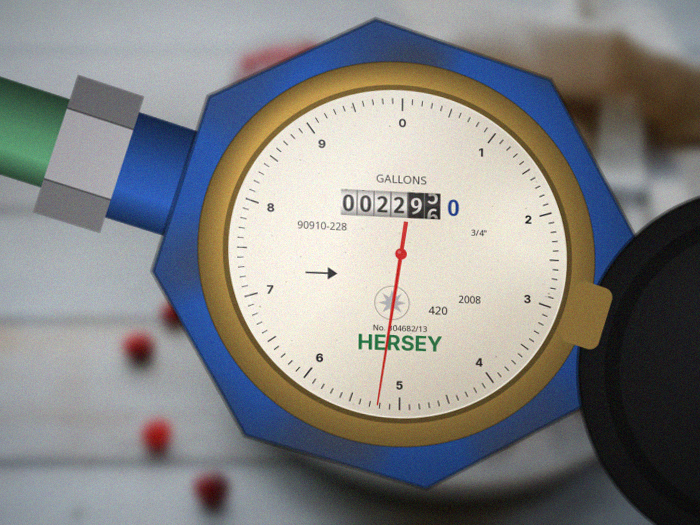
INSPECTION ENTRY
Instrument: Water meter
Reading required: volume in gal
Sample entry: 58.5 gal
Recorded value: 22955.2 gal
